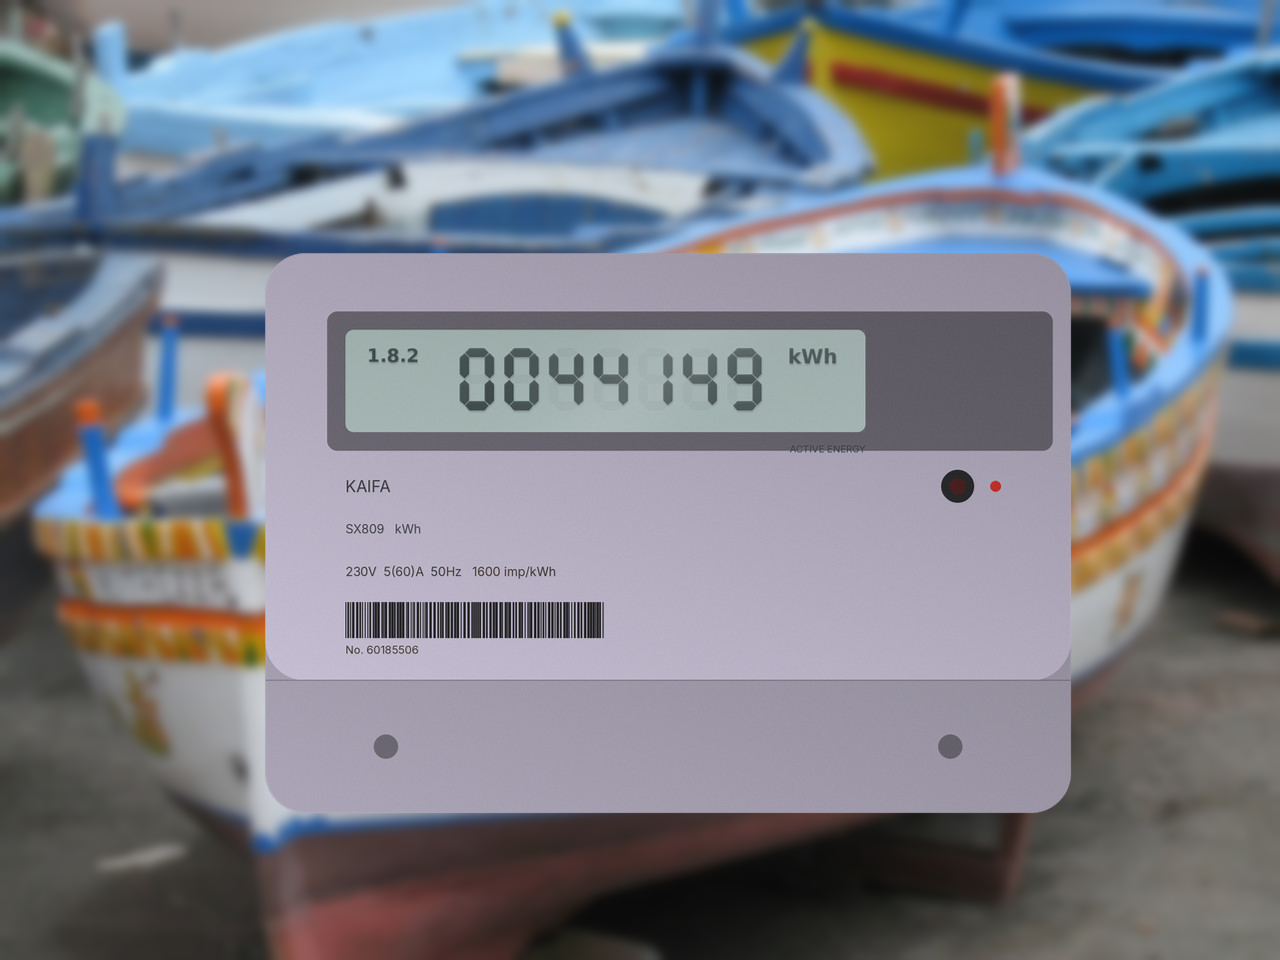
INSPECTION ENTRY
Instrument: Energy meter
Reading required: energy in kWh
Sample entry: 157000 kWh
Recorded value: 44149 kWh
